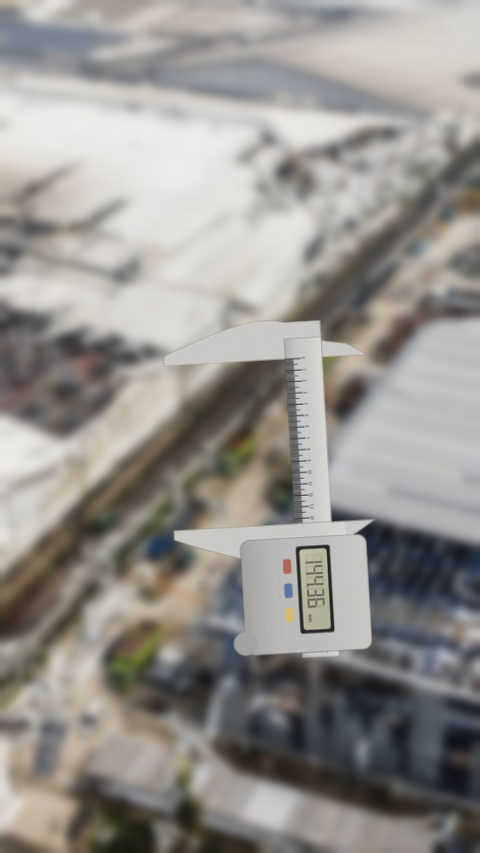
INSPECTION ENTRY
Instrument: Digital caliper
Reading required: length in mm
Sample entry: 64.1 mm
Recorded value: 144.36 mm
